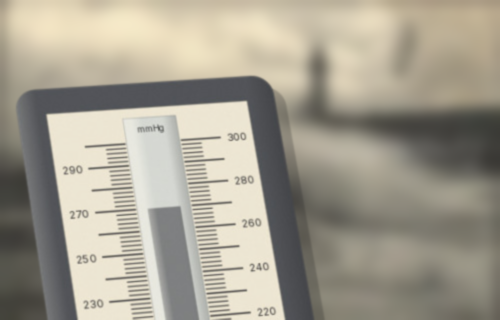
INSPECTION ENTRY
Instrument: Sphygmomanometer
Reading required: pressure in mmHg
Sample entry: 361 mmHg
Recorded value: 270 mmHg
